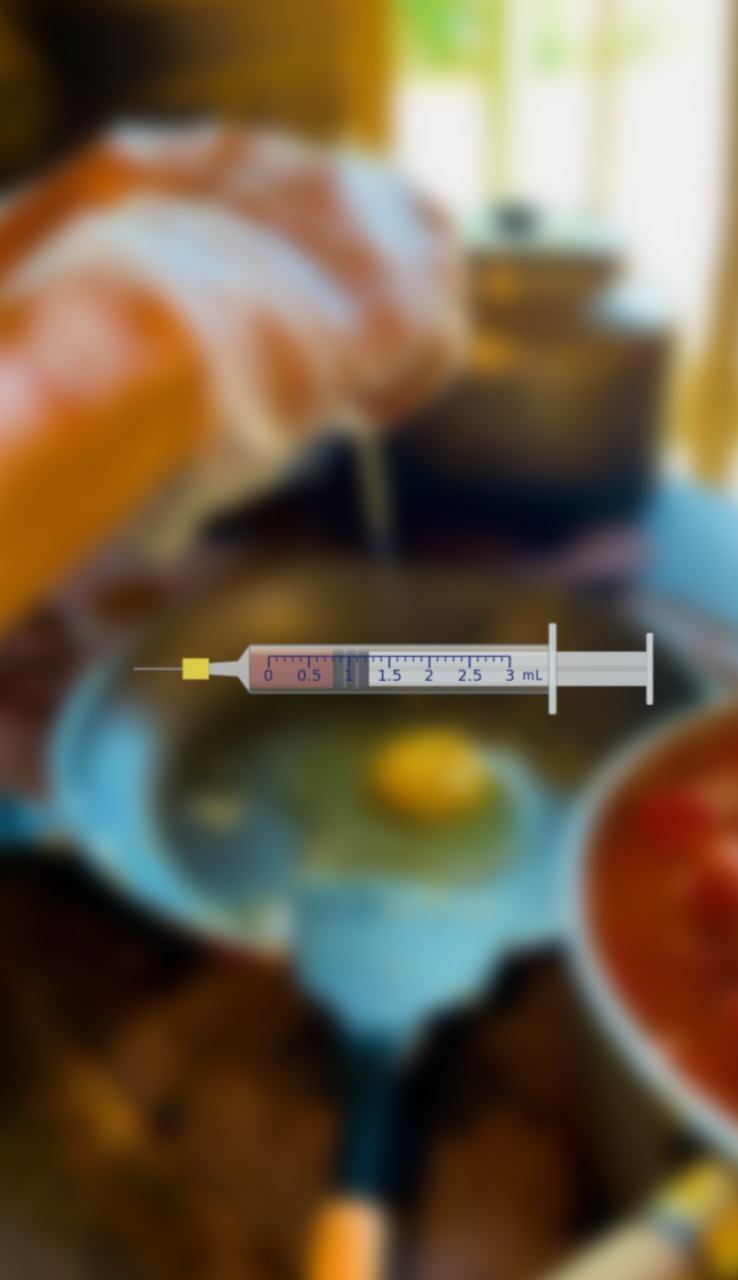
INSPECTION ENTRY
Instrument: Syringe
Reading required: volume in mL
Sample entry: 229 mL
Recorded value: 0.8 mL
